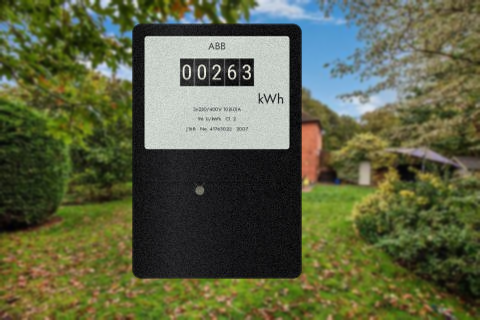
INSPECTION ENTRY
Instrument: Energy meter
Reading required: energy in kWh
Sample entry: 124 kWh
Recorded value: 263 kWh
